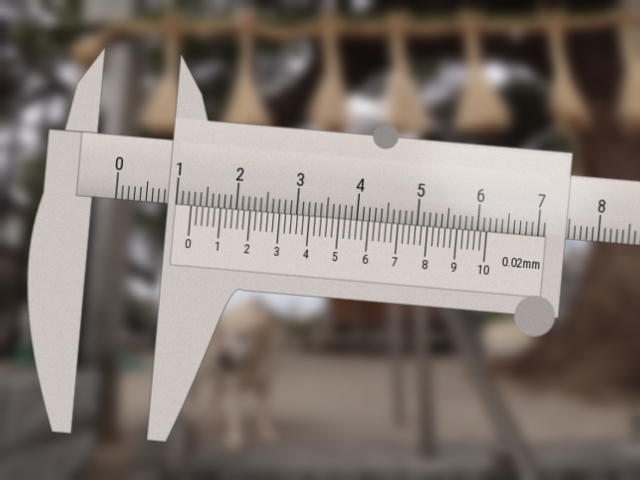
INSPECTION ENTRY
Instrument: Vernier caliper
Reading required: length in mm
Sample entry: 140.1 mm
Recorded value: 12.5 mm
